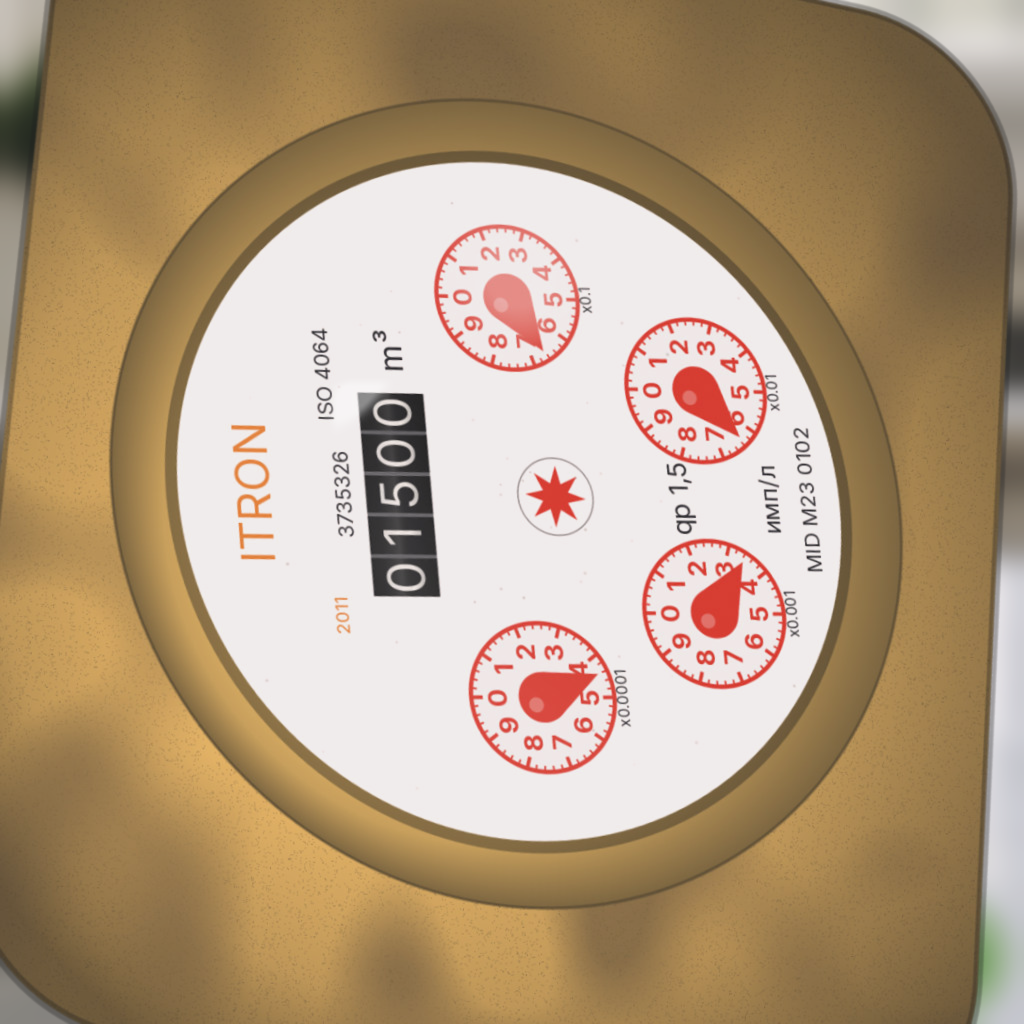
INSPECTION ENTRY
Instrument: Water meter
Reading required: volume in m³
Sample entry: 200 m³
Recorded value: 1500.6634 m³
